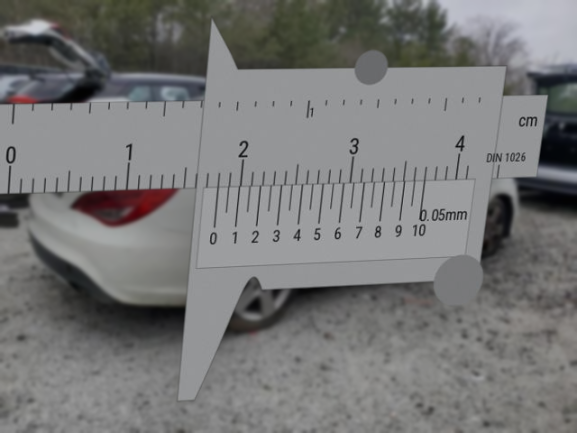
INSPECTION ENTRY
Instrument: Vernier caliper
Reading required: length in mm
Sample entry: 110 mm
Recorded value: 18.0 mm
